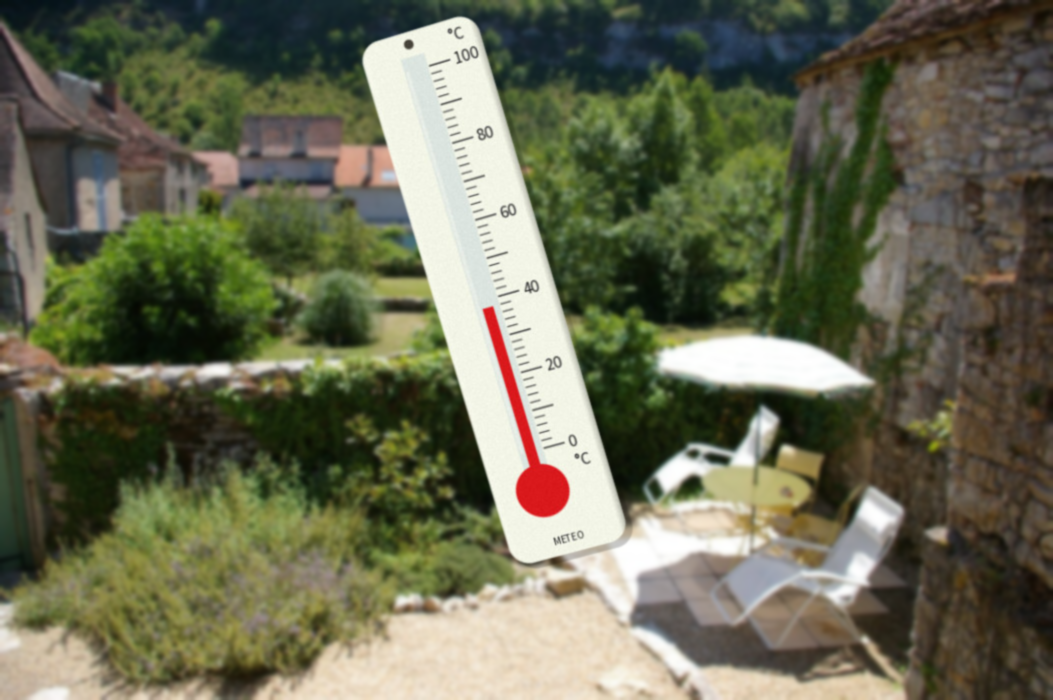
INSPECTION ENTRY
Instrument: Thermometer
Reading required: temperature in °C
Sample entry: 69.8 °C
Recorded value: 38 °C
